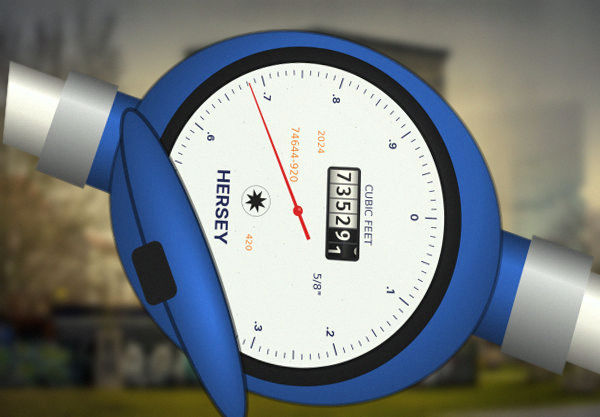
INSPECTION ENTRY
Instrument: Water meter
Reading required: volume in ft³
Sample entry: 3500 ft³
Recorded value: 735290.68 ft³
